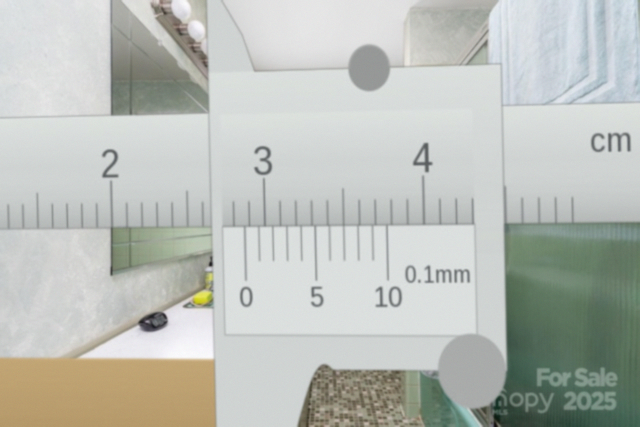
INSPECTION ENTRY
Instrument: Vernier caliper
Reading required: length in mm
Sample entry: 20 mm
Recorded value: 28.7 mm
